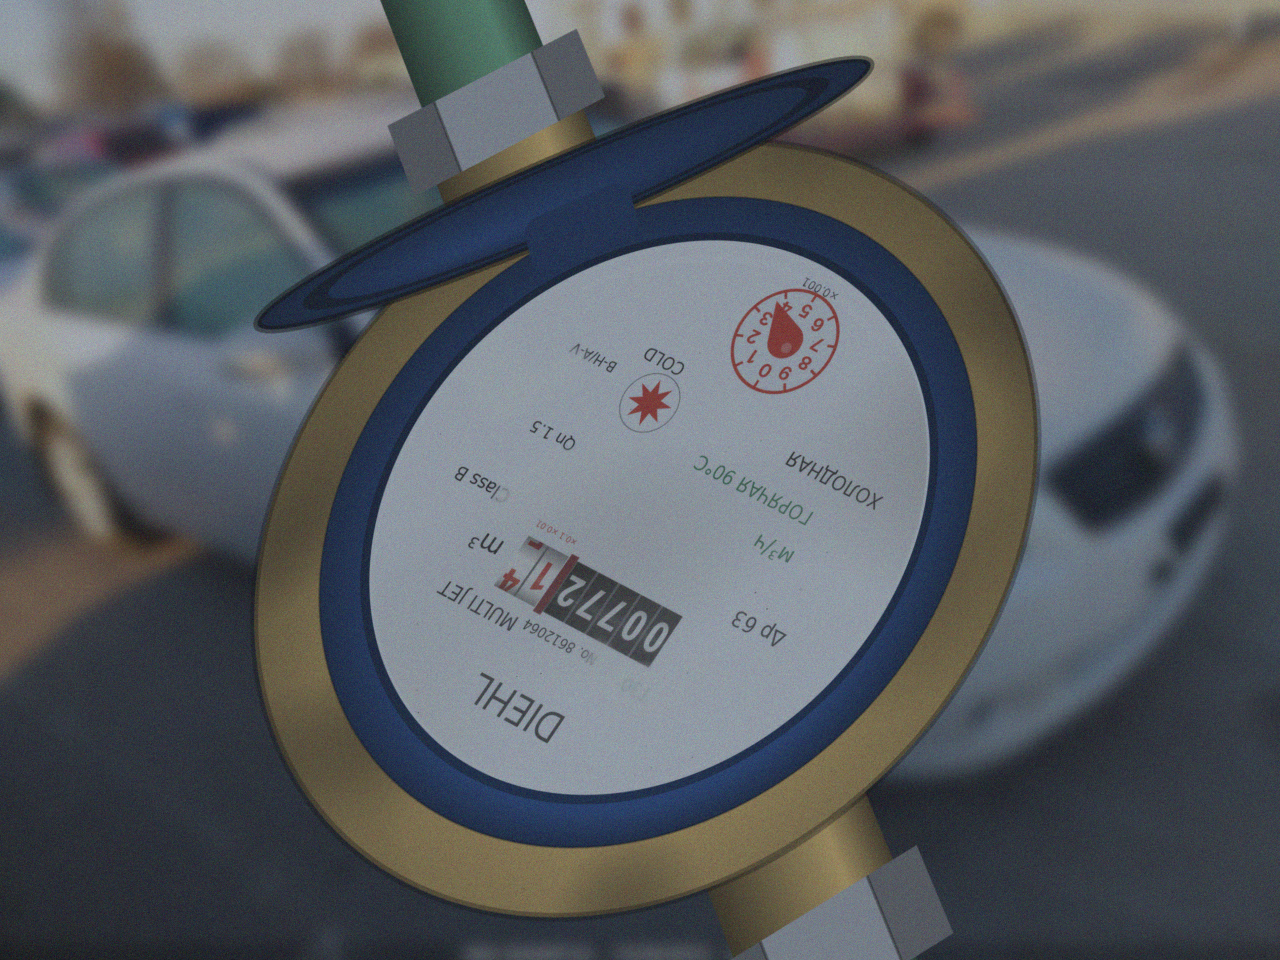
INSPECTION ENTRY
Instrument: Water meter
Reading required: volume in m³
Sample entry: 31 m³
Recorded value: 772.143 m³
